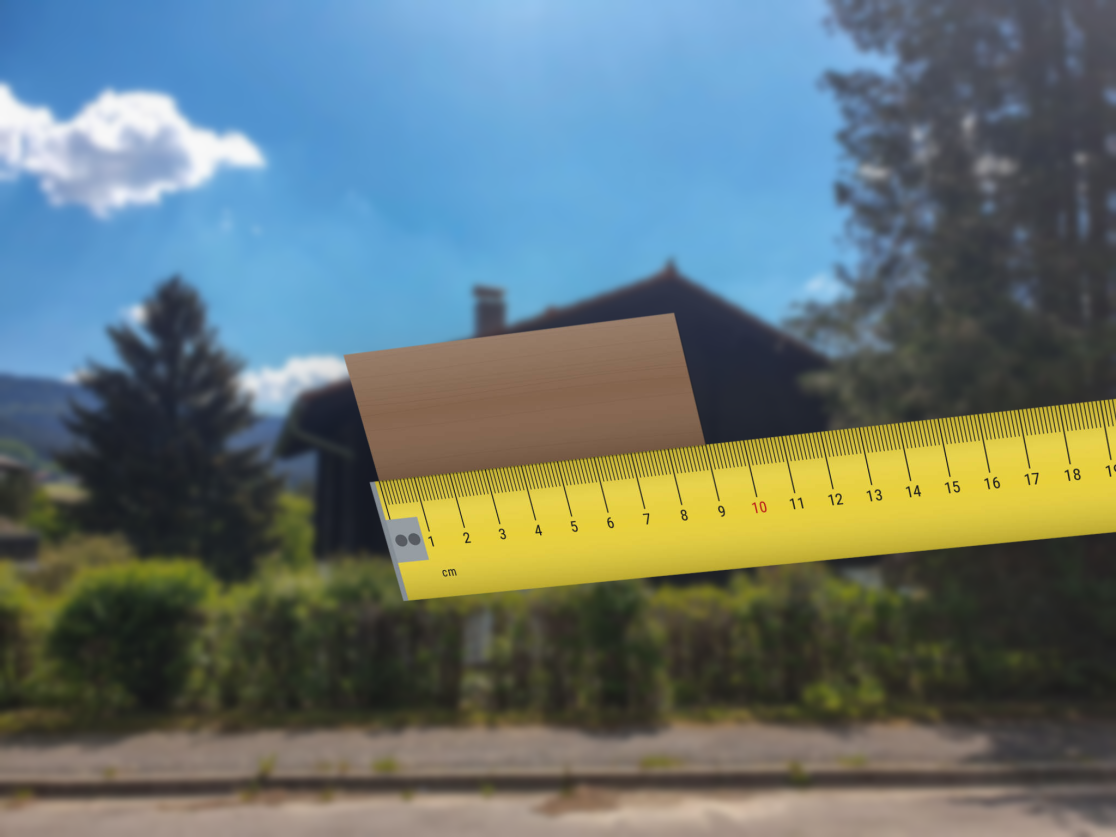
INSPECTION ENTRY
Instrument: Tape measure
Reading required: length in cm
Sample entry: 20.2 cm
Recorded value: 9 cm
